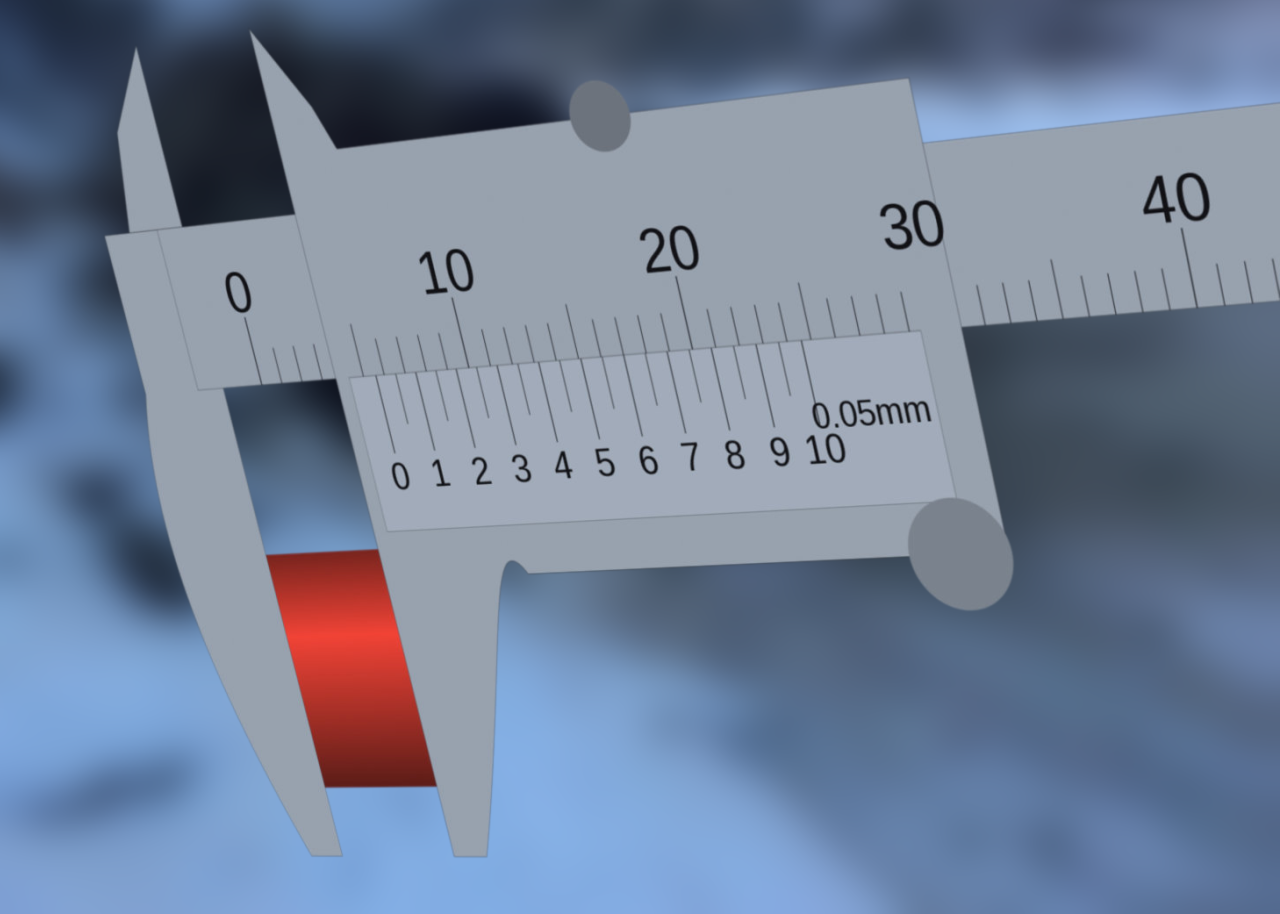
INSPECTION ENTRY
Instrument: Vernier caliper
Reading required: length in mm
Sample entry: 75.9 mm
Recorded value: 5.6 mm
